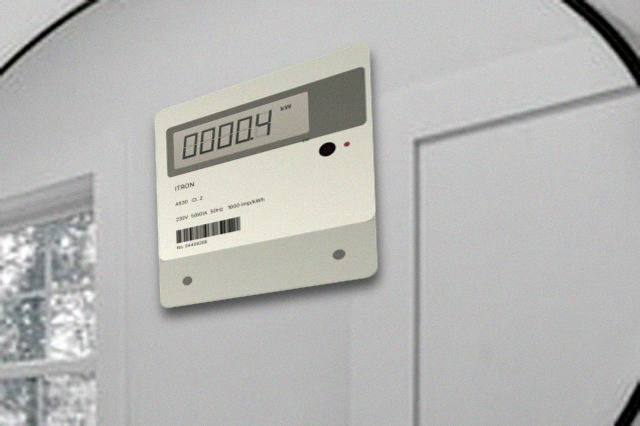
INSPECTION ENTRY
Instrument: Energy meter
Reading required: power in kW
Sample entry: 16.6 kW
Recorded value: 0.4 kW
